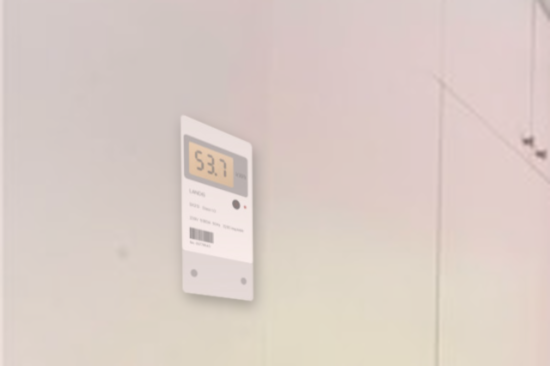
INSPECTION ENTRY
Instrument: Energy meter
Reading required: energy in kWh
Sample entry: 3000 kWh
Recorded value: 53.7 kWh
